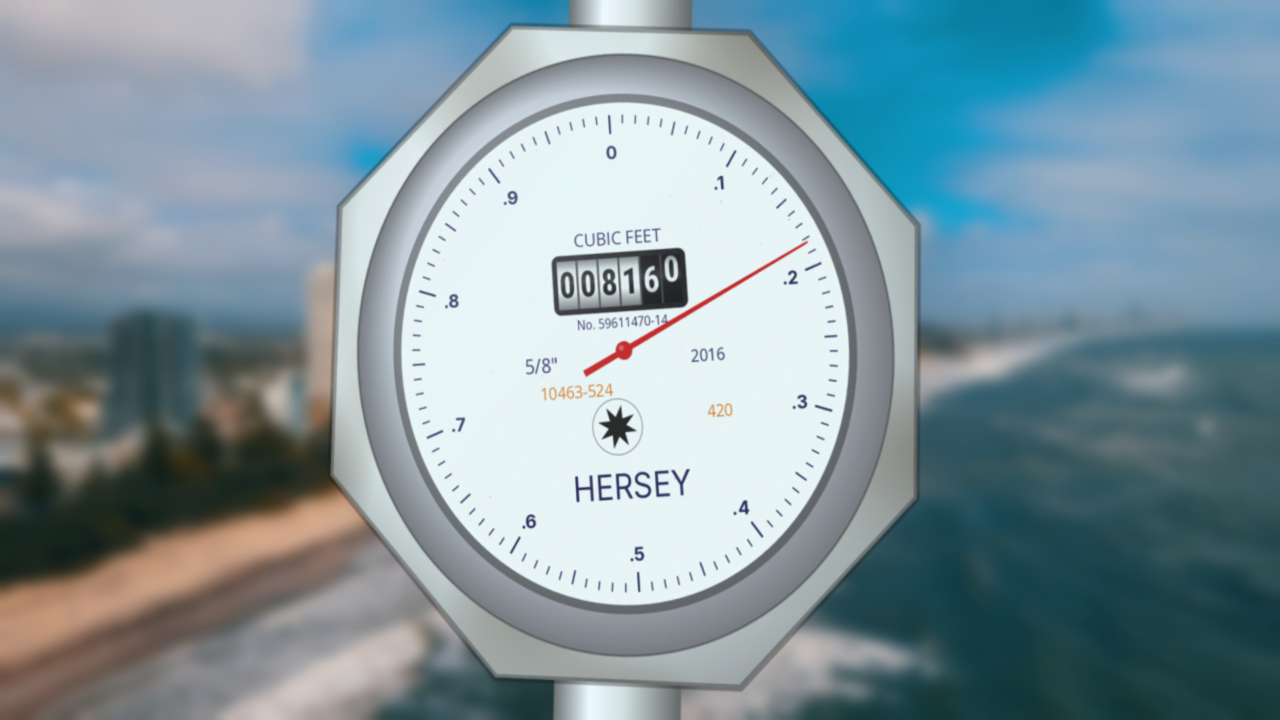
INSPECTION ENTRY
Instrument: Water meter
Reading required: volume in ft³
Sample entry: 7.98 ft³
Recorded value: 8160.18 ft³
